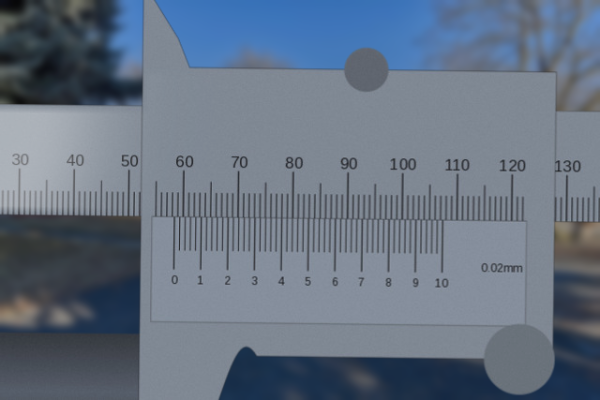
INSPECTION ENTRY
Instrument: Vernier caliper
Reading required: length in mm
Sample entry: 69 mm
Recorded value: 58.4 mm
